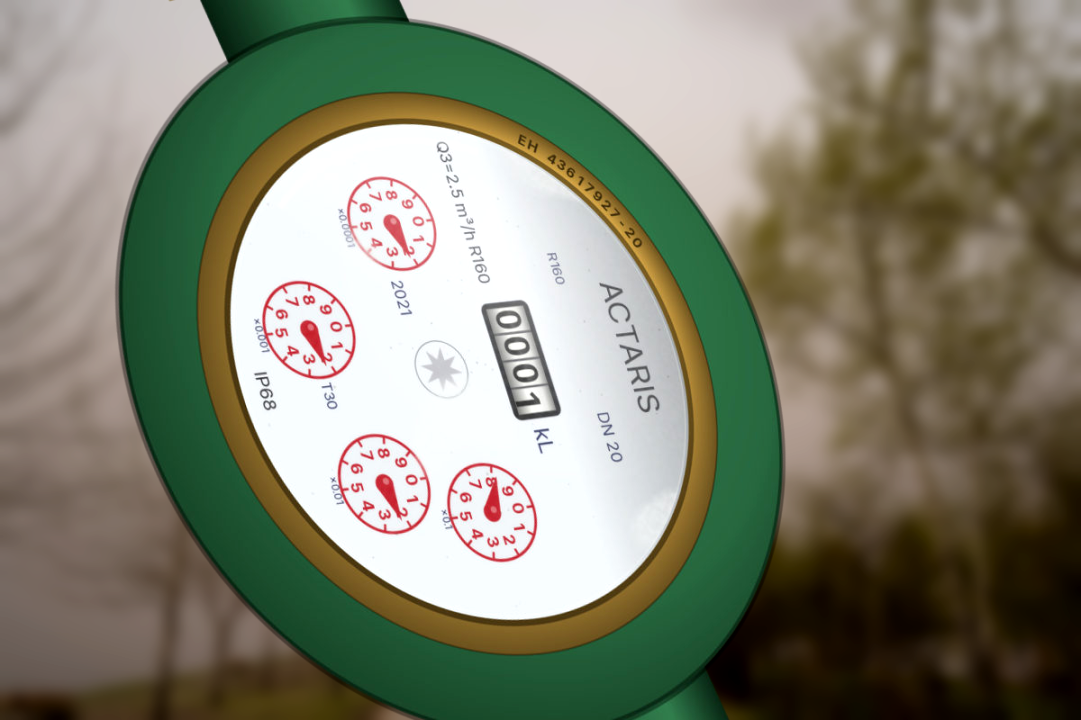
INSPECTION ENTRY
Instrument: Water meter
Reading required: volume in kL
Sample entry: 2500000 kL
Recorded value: 0.8222 kL
